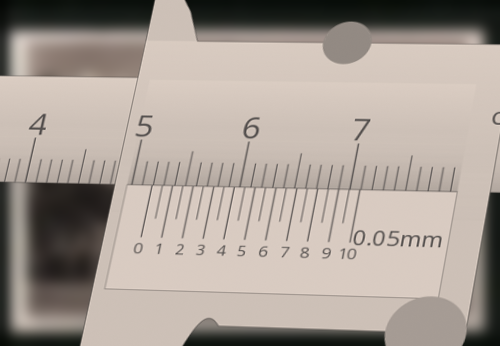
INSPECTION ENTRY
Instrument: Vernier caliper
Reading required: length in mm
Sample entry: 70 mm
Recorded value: 51.9 mm
